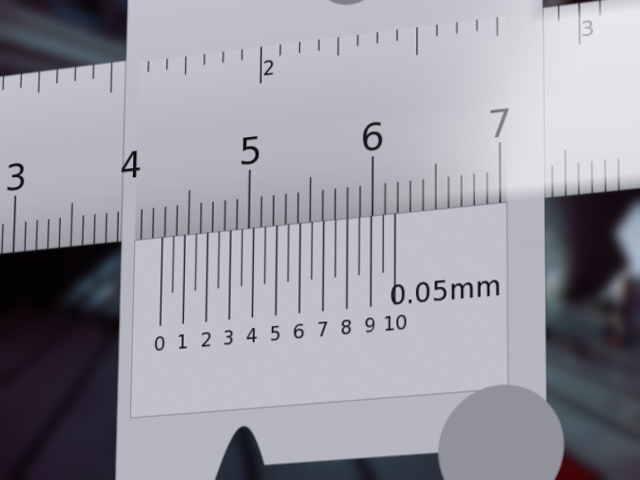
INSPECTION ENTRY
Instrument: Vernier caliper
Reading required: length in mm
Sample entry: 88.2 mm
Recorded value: 42.8 mm
